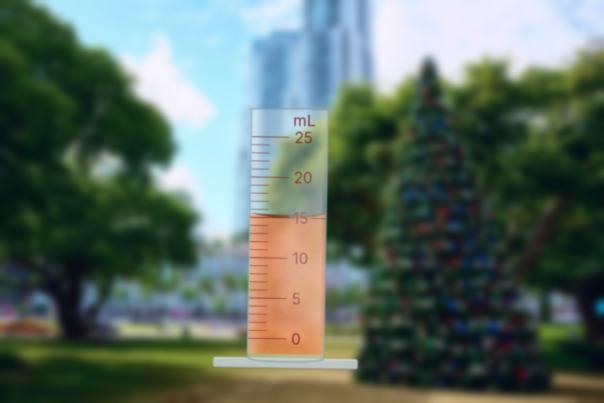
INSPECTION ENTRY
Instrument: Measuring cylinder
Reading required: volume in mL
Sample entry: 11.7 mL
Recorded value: 15 mL
